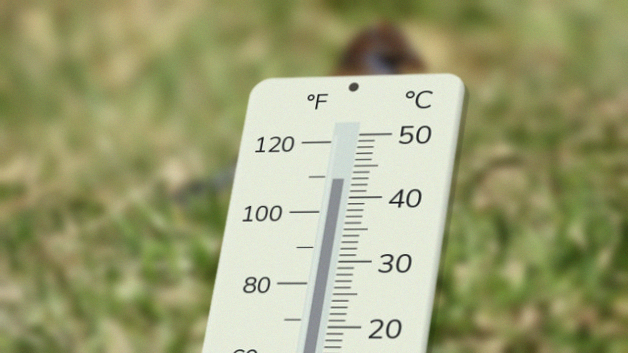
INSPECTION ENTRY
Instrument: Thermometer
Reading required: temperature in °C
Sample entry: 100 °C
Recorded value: 43 °C
